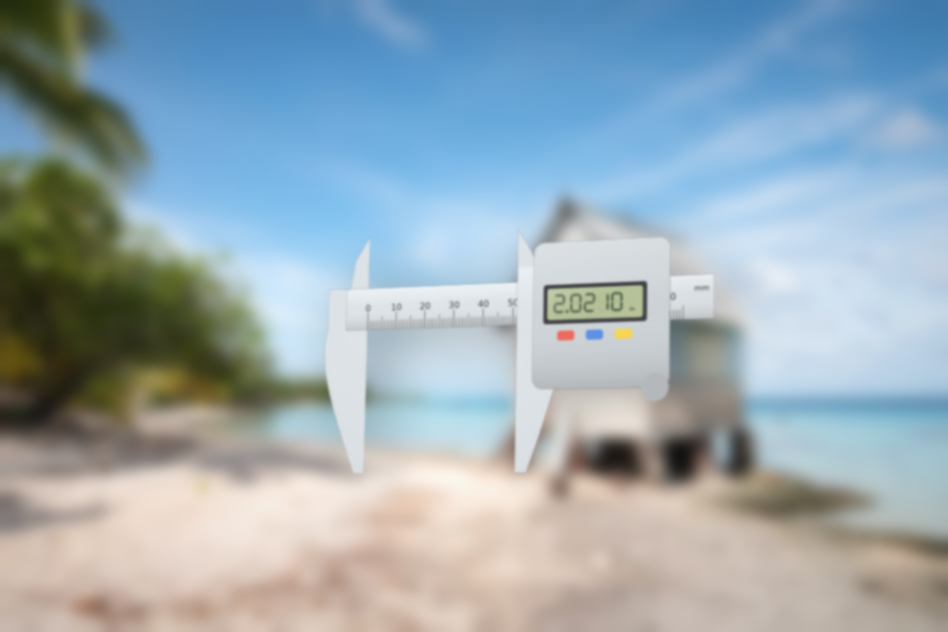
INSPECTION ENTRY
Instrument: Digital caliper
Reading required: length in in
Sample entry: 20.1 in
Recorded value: 2.0210 in
